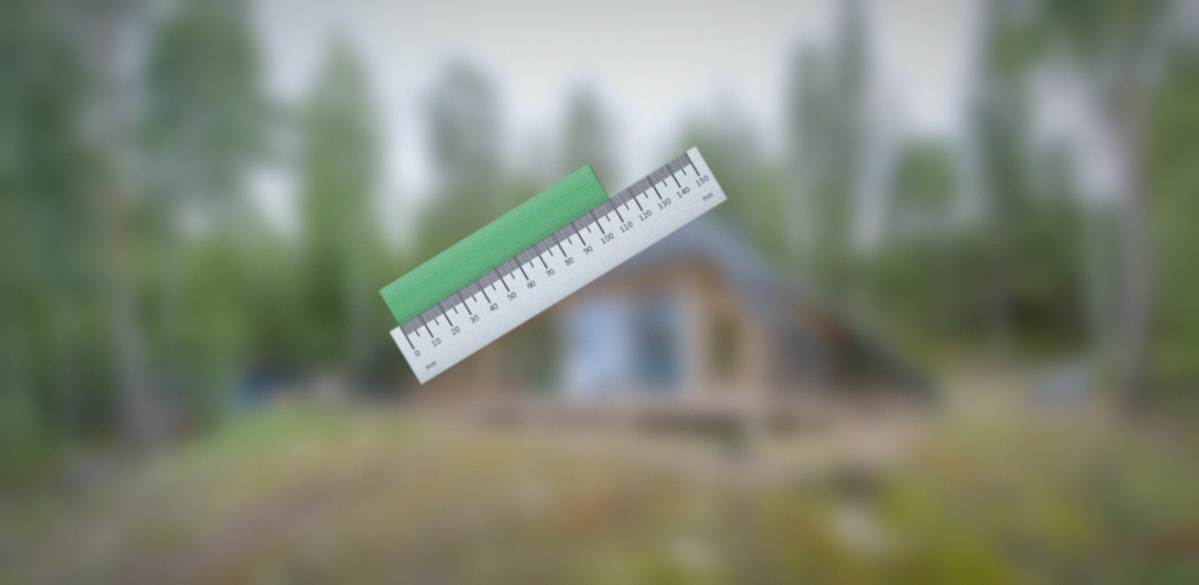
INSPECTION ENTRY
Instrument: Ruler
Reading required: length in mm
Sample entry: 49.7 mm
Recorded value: 110 mm
